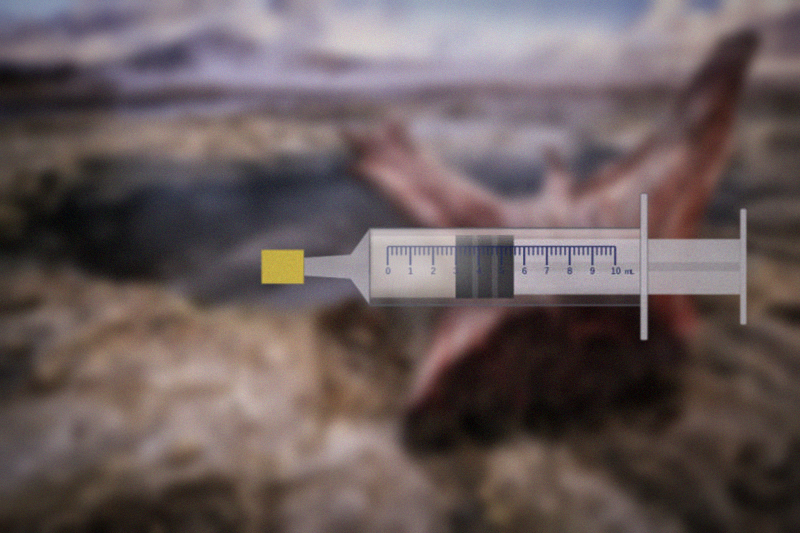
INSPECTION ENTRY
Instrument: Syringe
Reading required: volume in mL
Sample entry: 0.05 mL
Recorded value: 3 mL
